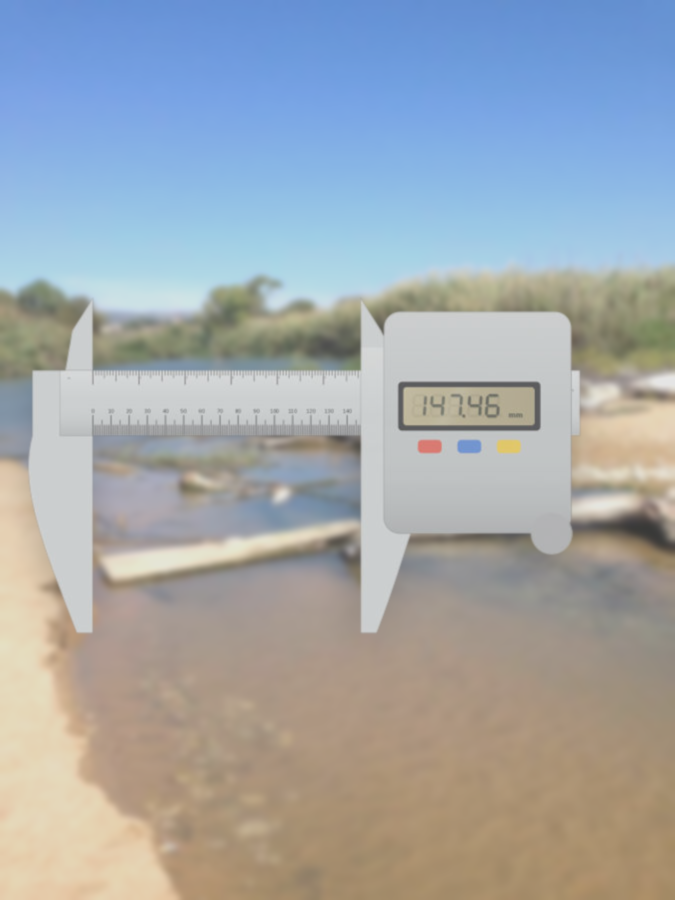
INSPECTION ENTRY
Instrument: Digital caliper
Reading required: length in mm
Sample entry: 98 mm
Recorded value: 147.46 mm
